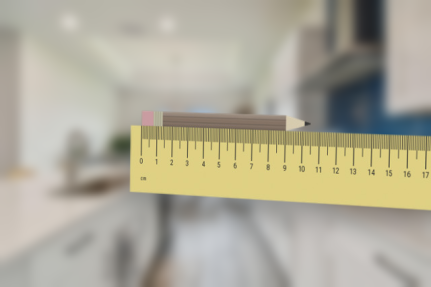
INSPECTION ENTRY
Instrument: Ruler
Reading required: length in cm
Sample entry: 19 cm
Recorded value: 10.5 cm
